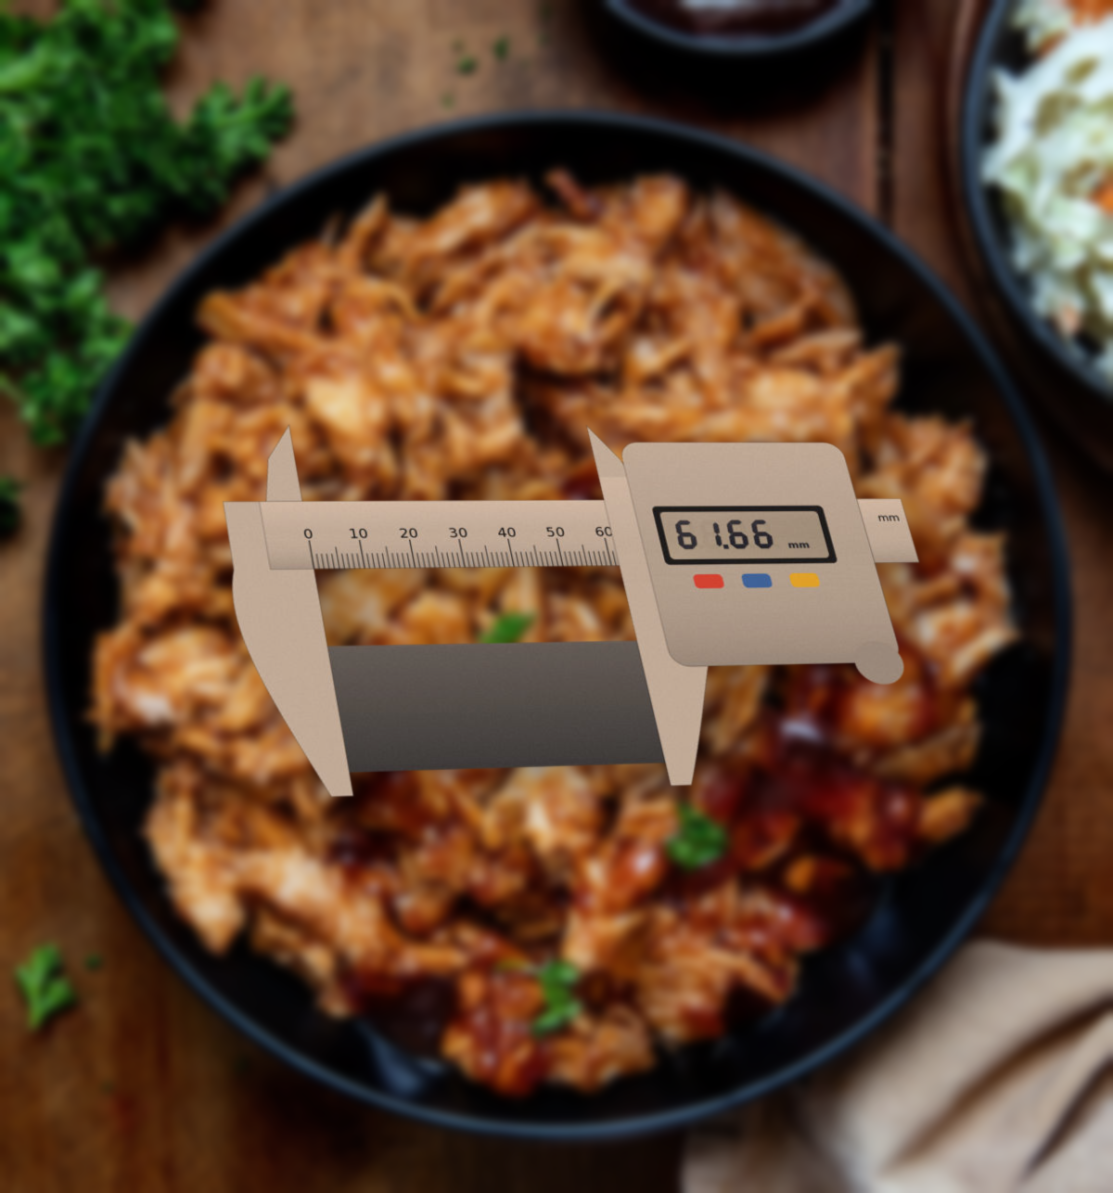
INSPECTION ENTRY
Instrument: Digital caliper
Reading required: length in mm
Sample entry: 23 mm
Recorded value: 61.66 mm
